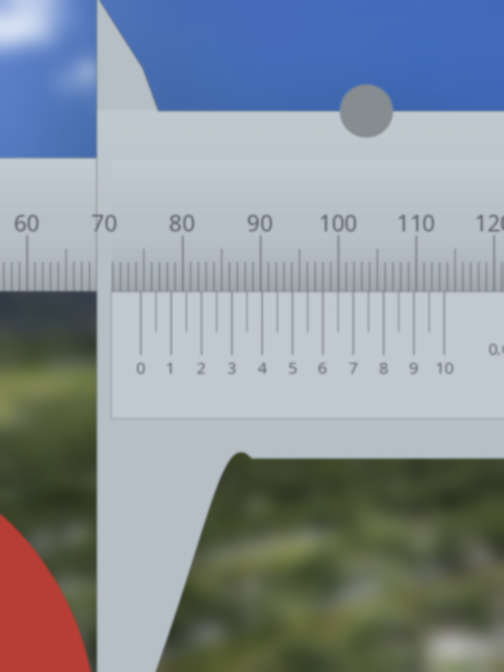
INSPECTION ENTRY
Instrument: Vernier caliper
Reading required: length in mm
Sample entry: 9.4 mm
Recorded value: 74.6 mm
